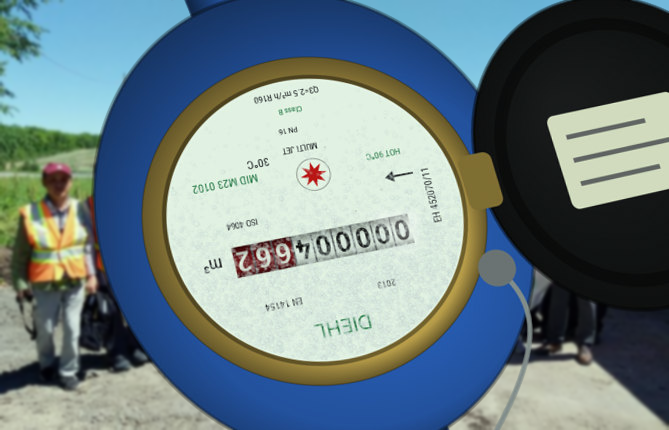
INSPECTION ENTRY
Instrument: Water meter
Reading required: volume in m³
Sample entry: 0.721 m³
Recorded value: 4.662 m³
